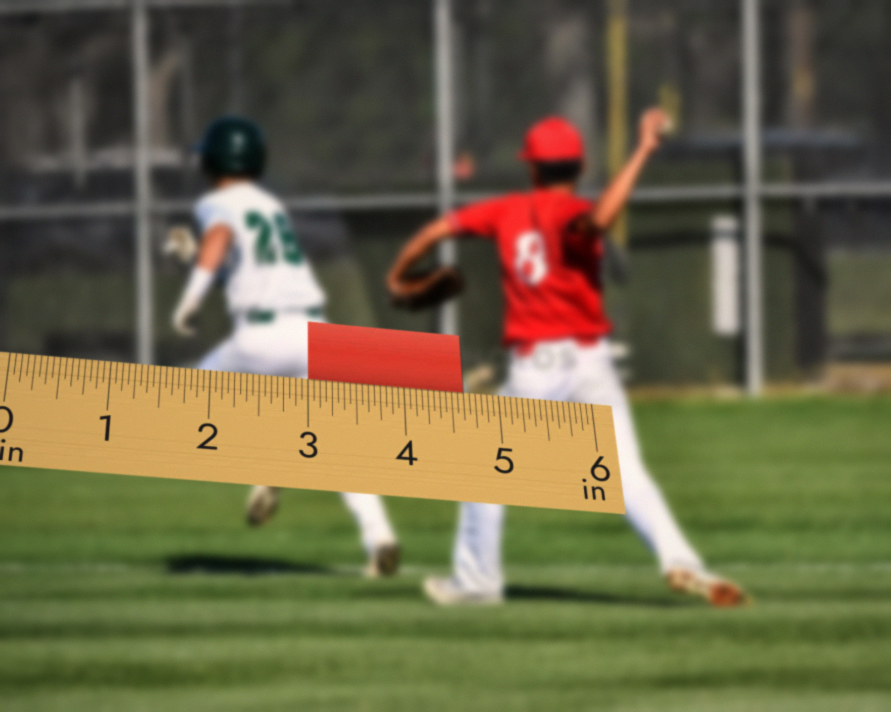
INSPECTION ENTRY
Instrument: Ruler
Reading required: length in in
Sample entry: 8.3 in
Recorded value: 1.625 in
